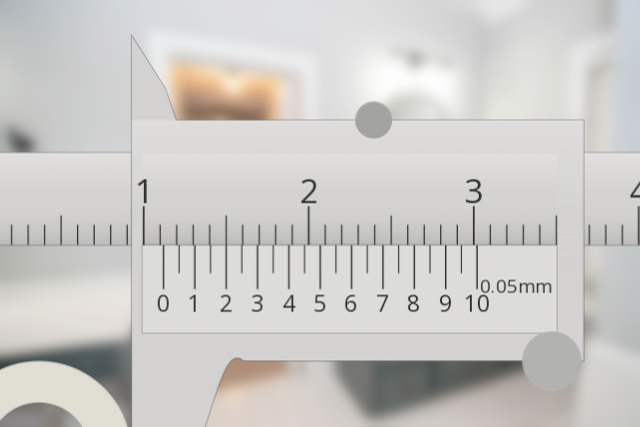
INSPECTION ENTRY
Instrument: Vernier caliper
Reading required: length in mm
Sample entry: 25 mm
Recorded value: 11.2 mm
